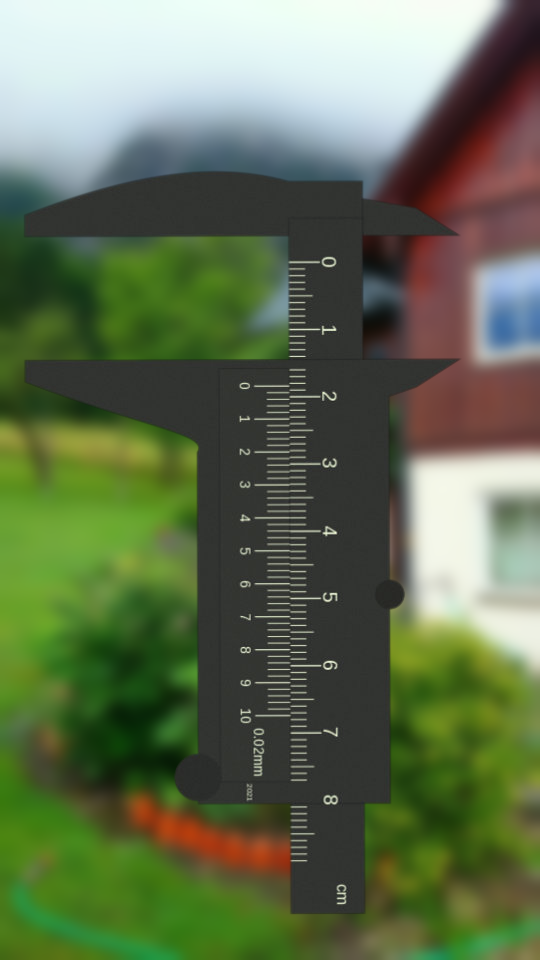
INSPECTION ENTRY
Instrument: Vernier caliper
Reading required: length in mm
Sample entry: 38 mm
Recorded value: 18.4 mm
